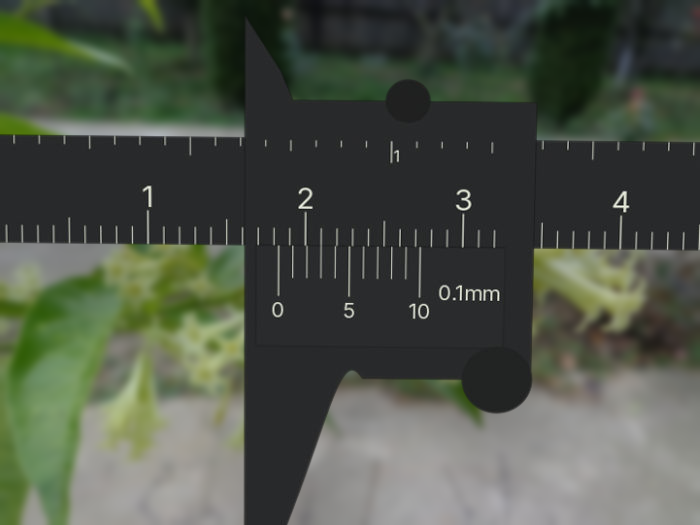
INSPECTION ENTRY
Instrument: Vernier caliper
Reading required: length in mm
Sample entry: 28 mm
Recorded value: 18.3 mm
